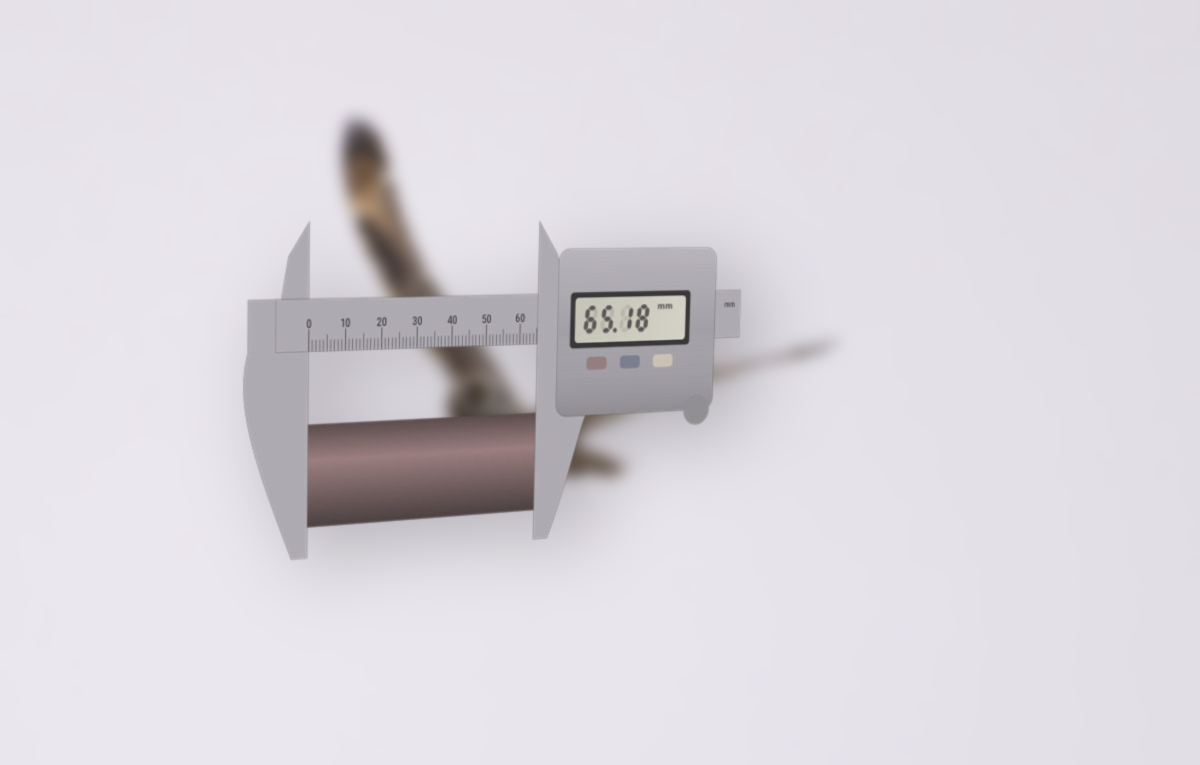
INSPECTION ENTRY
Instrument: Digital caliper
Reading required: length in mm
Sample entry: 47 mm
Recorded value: 65.18 mm
